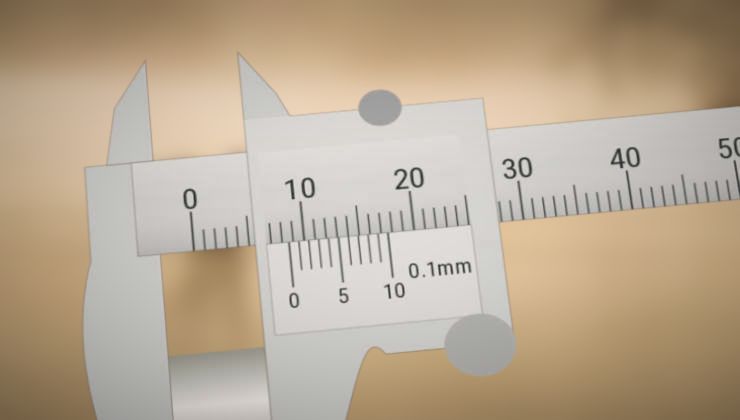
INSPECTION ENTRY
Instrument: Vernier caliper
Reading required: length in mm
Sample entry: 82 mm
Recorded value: 8.6 mm
